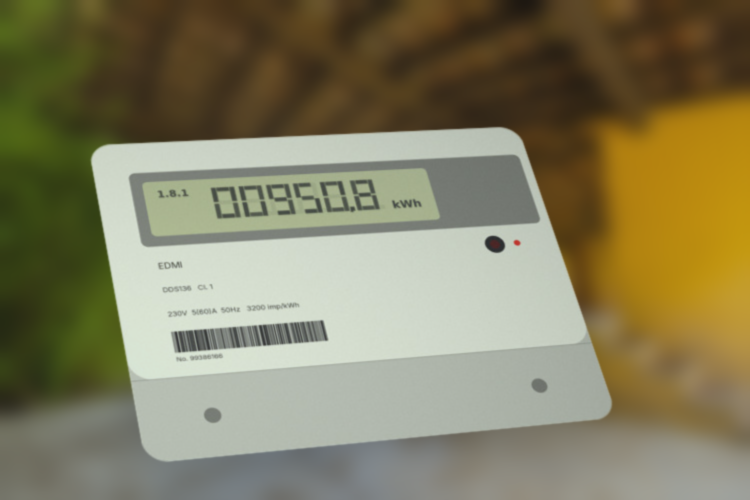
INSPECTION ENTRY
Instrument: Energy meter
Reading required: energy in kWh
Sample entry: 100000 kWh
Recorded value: 950.8 kWh
